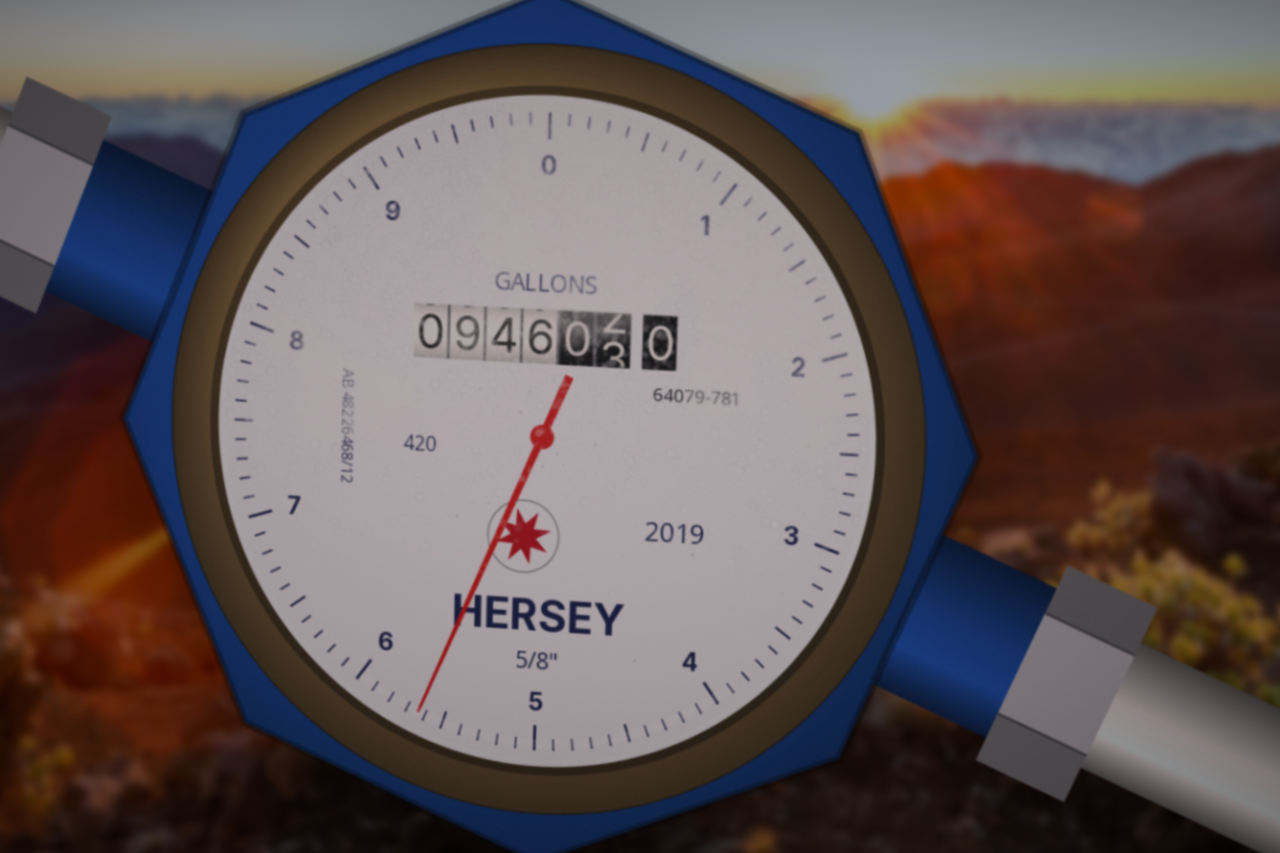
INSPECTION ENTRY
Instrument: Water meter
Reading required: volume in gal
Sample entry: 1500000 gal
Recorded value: 946025.6 gal
